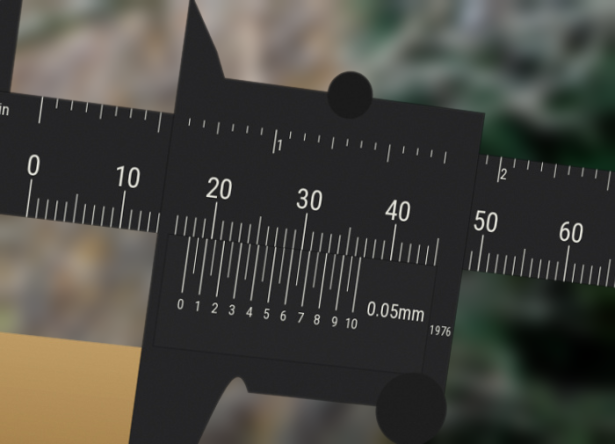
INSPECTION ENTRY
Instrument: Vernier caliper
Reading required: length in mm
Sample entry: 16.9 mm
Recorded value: 17.6 mm
